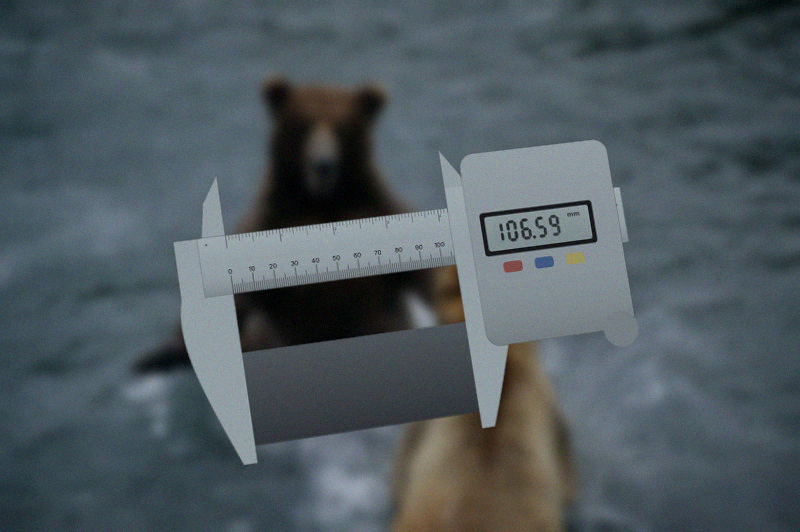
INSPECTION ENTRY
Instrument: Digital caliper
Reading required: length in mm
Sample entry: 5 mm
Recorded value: 106.59 mm
